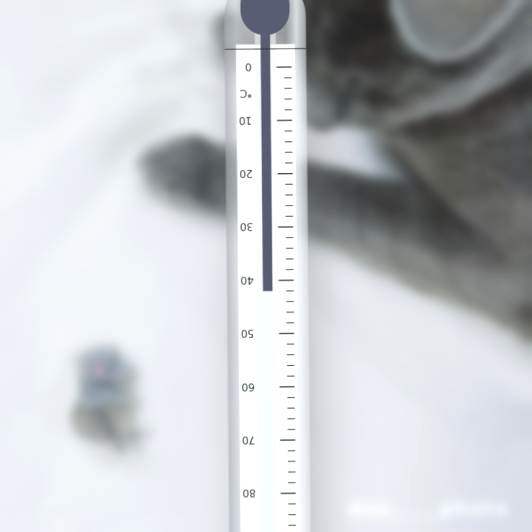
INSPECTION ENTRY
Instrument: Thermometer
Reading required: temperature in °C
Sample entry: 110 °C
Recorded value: 42 °C
